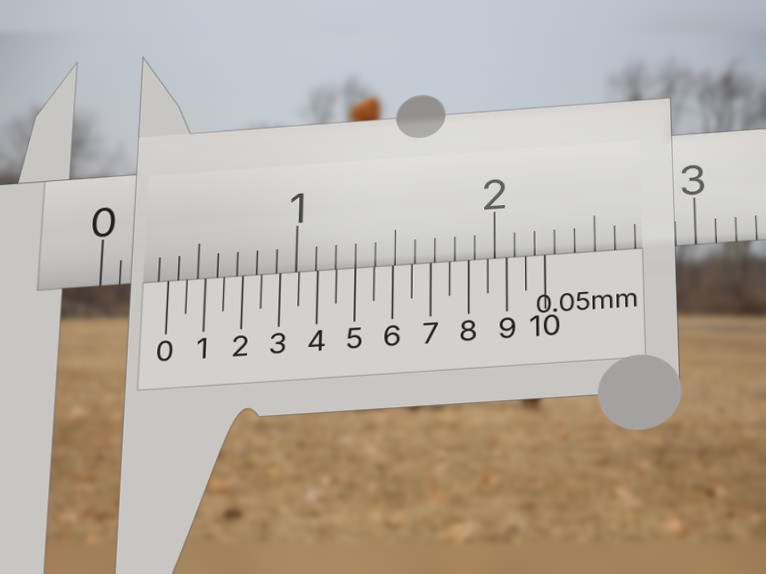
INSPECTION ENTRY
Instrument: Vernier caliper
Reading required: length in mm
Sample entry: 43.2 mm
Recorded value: 3.5 mm
